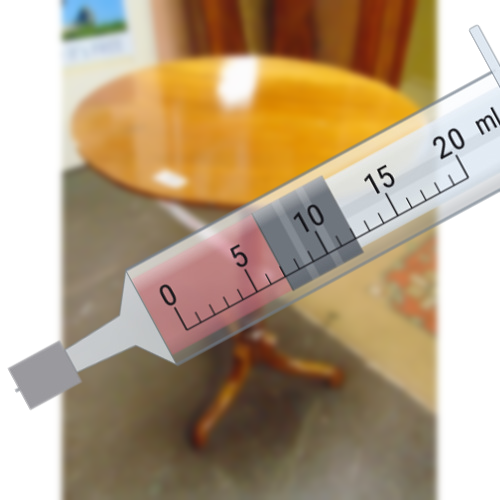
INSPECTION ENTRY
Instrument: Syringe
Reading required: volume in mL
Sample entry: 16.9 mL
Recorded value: 7 mL
